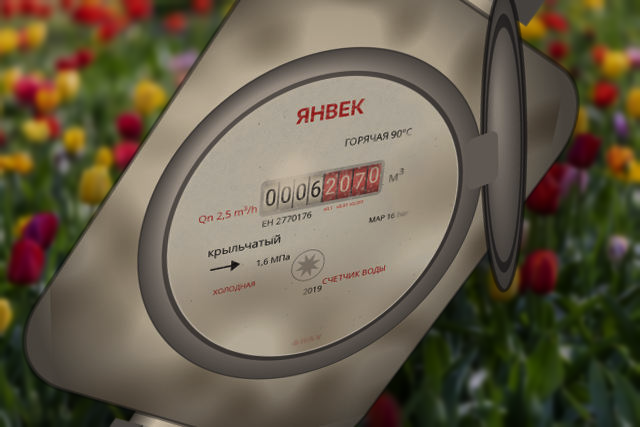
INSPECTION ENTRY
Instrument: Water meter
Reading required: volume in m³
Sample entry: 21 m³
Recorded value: 6.2070 m³
